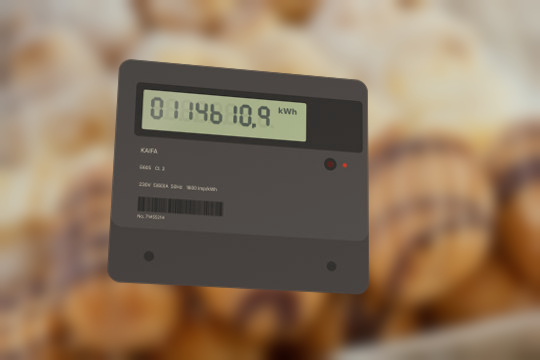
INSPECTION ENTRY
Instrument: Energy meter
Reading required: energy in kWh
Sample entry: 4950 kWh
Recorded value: 114610.9 kWh
